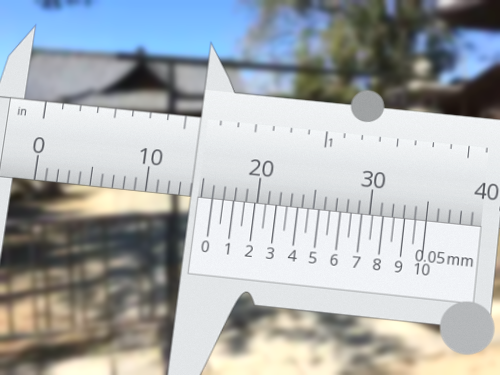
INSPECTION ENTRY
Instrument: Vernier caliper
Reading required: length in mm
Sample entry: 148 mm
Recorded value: 16.0 mm
